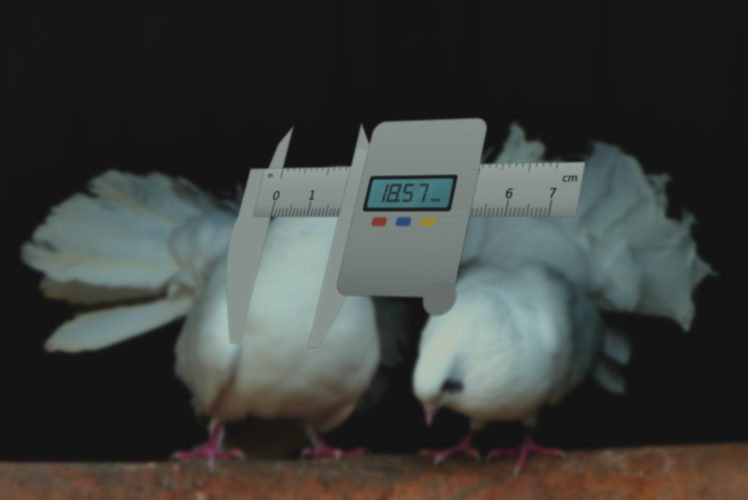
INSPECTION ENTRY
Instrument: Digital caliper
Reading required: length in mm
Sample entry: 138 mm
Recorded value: 18.57 mm
